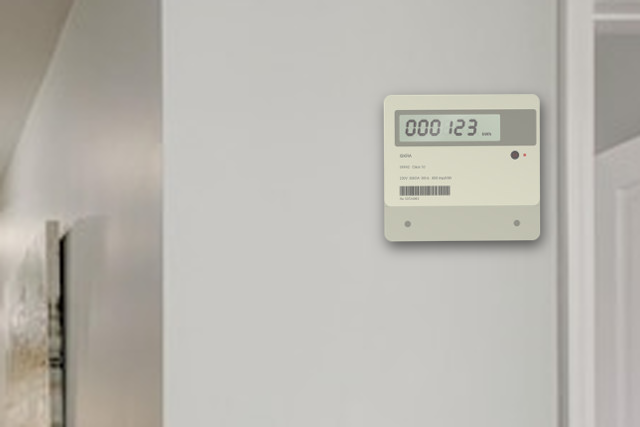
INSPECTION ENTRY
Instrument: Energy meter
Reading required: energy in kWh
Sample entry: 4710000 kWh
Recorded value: 123 kWh
